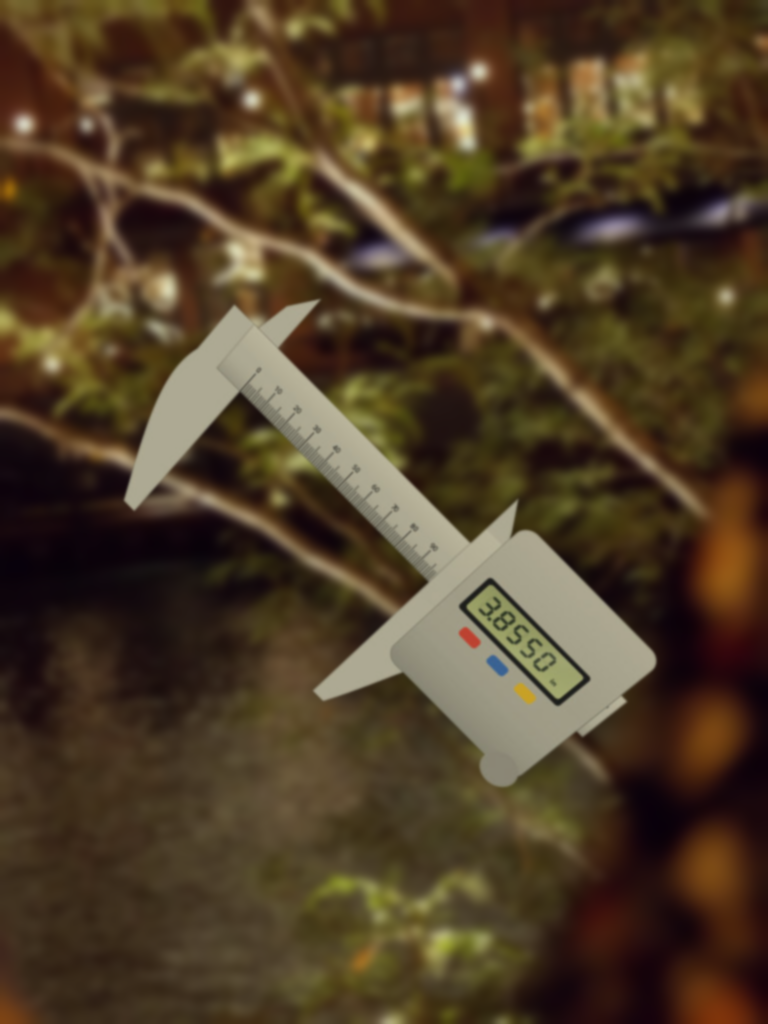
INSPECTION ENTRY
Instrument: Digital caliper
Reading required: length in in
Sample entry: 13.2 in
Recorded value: 3.8550 in
